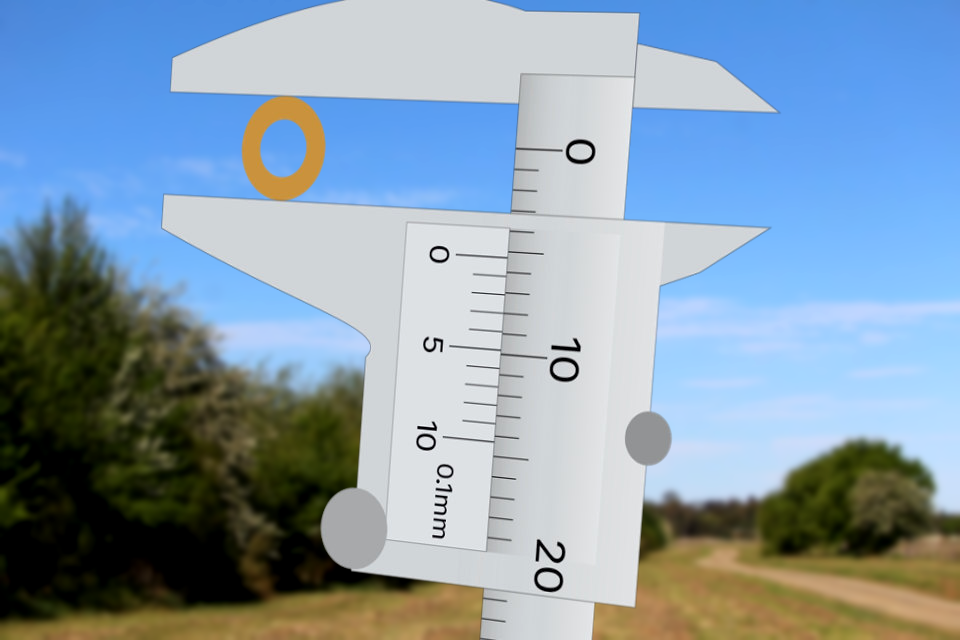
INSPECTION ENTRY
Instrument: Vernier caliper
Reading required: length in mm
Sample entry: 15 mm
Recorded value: 5.3 mm
